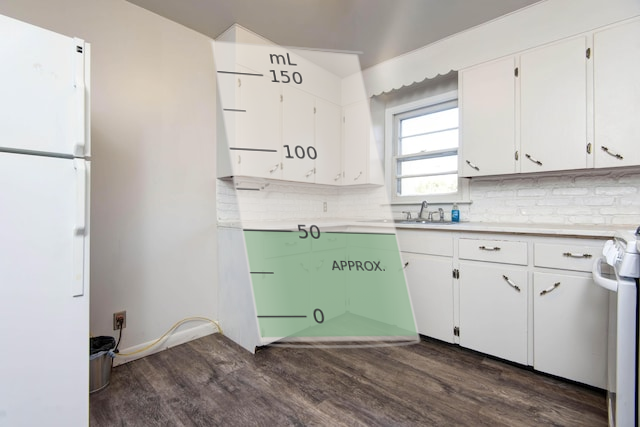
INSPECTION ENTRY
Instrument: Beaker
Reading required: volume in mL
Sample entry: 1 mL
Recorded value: 50 mL
